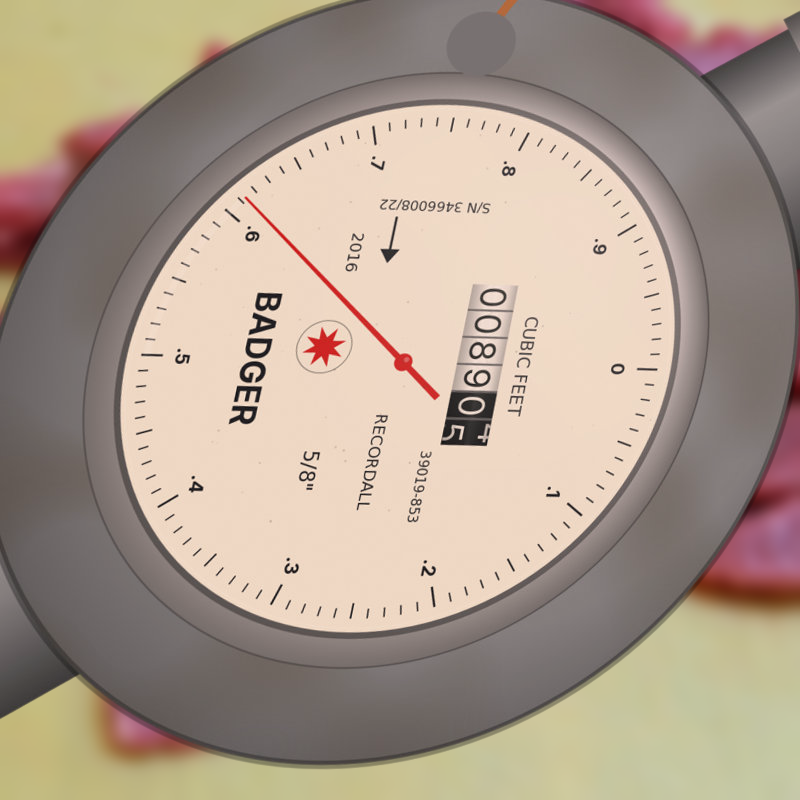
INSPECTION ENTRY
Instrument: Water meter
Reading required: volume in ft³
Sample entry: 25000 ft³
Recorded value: 8904.61 ft³
